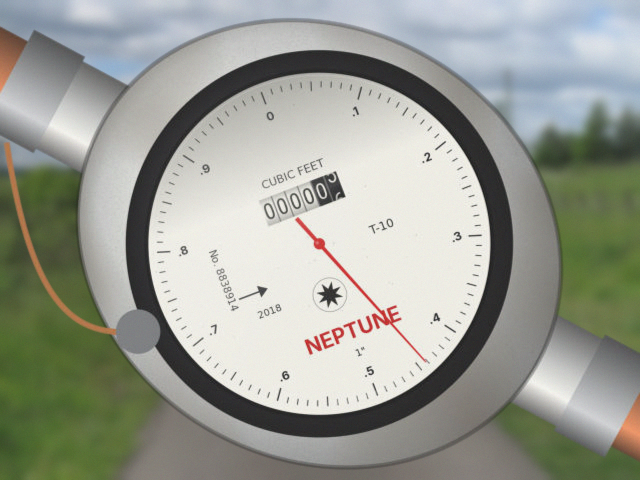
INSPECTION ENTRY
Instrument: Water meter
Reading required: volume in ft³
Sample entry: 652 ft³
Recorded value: 5.44 ft³
